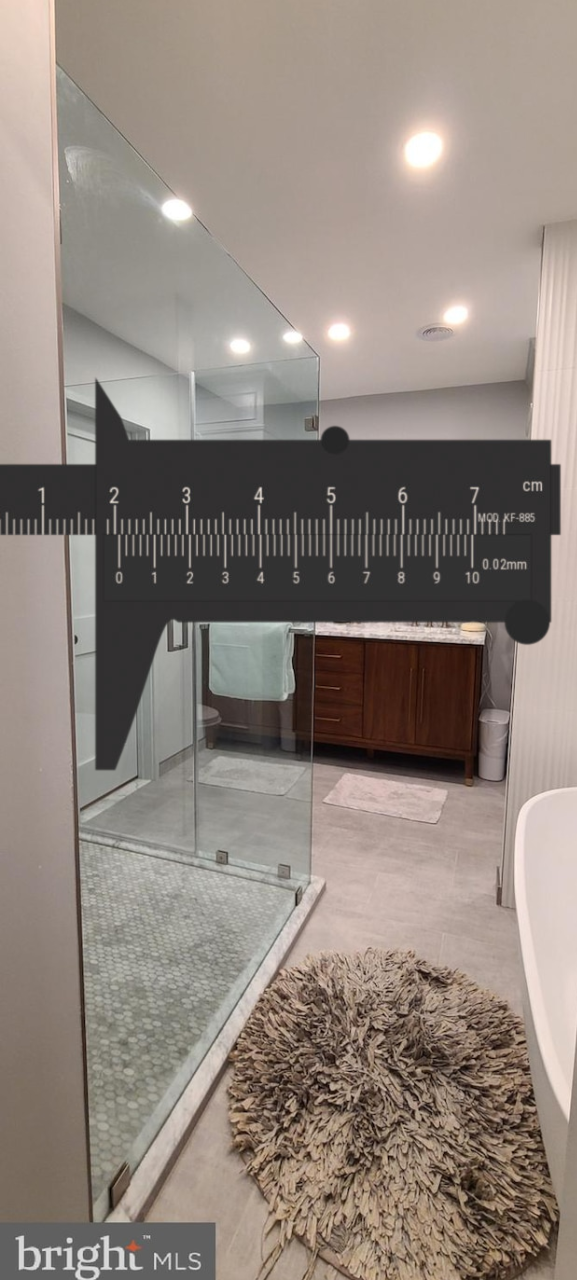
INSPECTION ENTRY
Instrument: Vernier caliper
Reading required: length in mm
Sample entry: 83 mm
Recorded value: 20.6 mm
